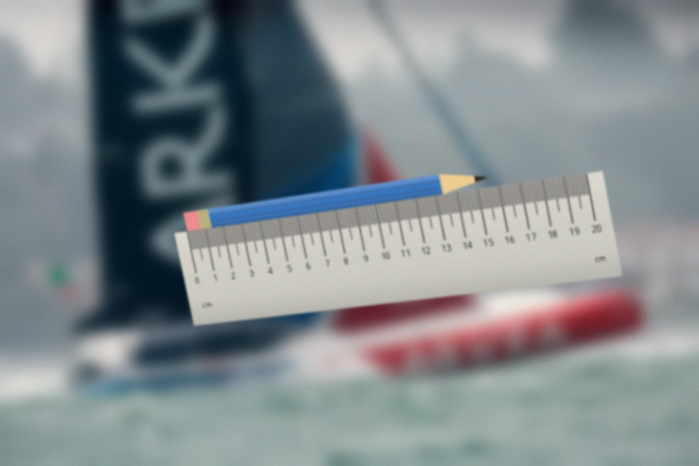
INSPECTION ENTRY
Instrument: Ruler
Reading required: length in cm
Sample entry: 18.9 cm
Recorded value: 15.5 cm
